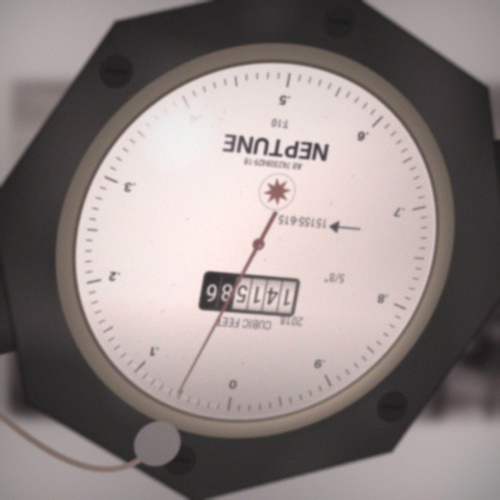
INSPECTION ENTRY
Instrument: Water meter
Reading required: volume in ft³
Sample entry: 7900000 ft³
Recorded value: 141586.05 ft³
